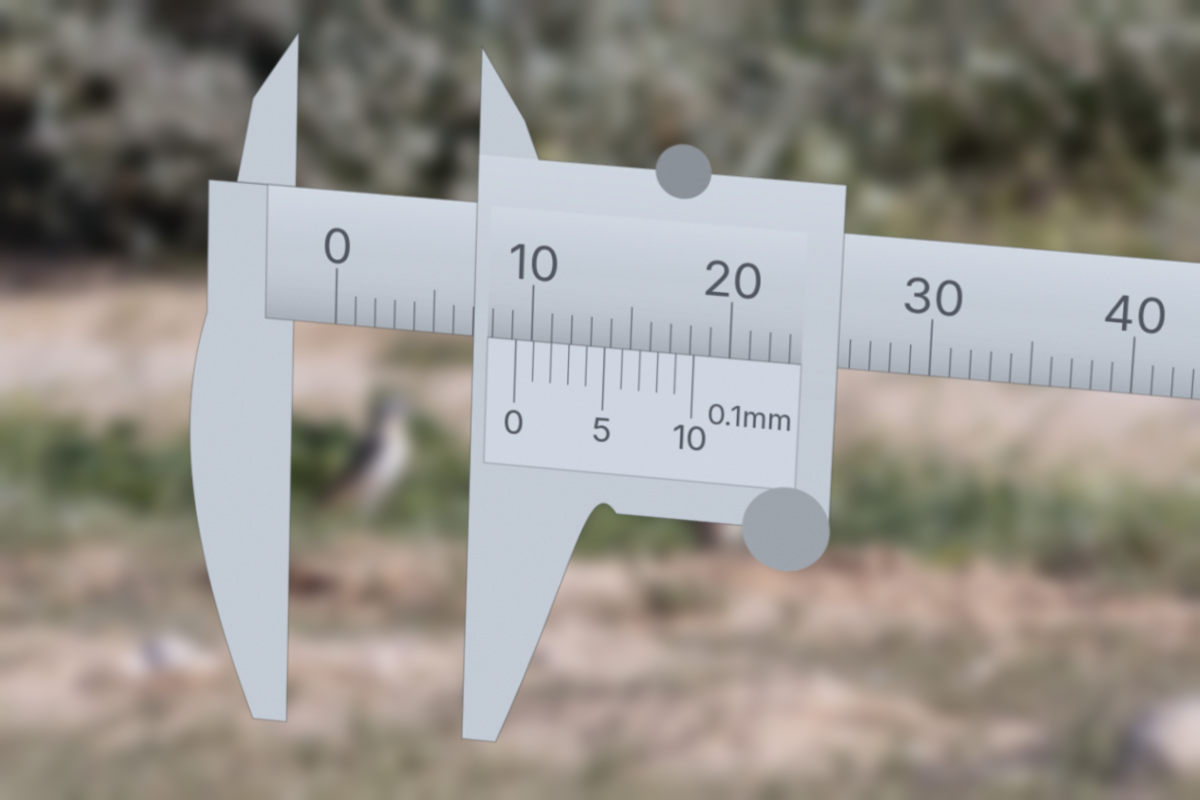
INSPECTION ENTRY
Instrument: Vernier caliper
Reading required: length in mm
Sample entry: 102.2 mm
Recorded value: 9.2 mm
